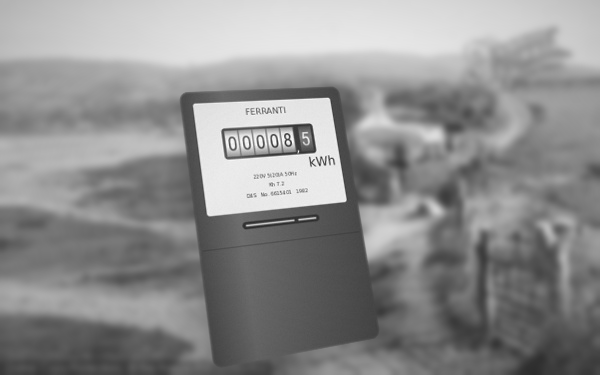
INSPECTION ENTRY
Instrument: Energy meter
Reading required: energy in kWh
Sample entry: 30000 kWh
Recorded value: 8.5 kWh
